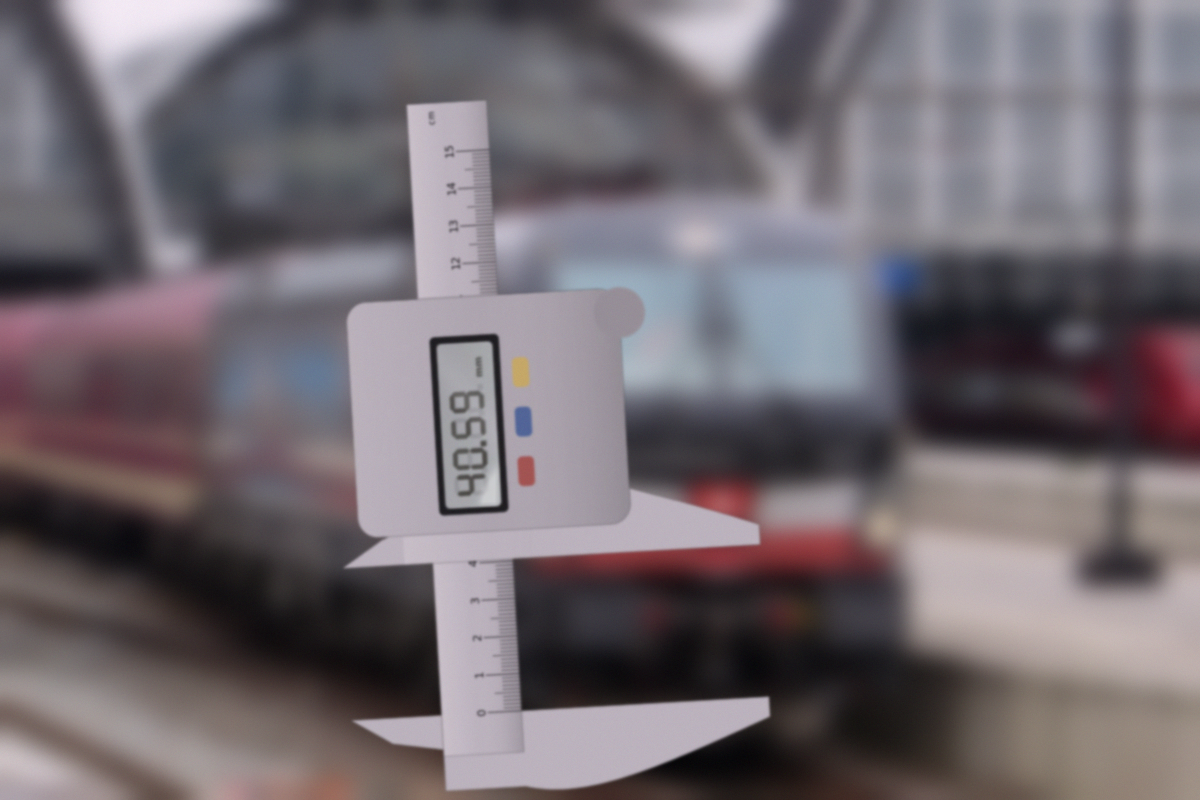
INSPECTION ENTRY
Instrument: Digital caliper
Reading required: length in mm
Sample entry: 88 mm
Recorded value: 40.59 mm
